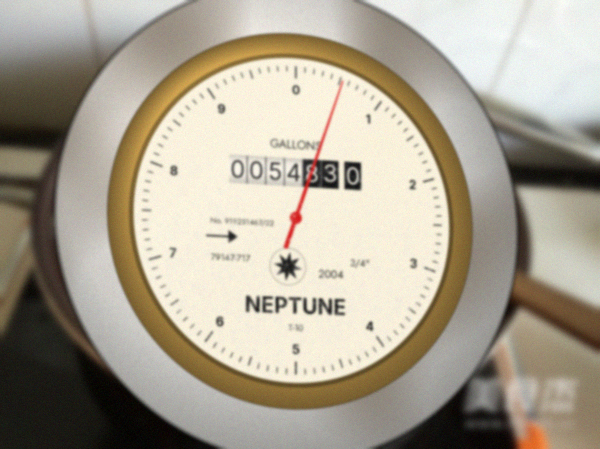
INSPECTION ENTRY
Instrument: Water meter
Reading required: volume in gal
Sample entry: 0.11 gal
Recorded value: 54830.5 gal
